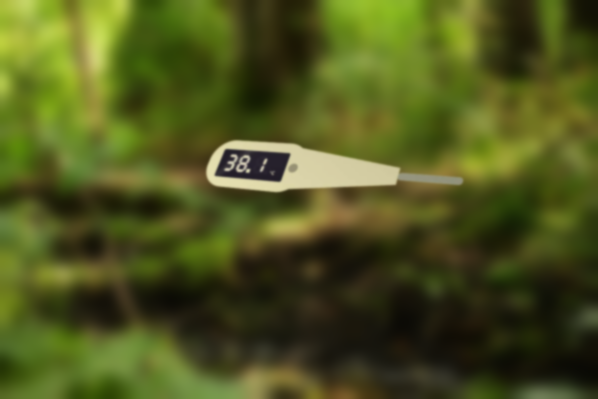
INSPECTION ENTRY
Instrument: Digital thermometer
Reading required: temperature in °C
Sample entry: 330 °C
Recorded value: 38.1 °C
